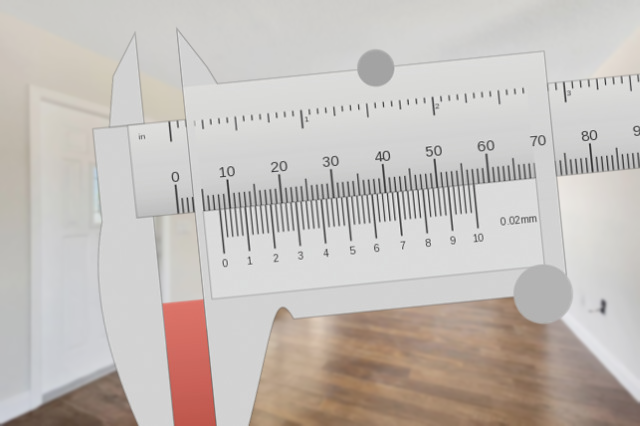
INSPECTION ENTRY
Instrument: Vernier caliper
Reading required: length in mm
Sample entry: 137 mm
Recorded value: 8.0 mm
